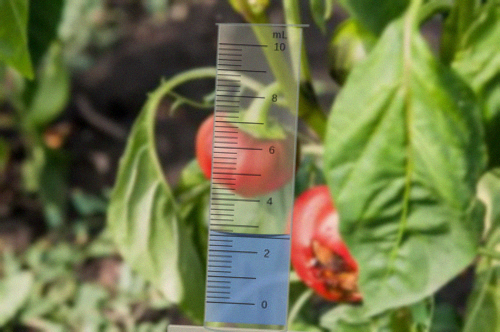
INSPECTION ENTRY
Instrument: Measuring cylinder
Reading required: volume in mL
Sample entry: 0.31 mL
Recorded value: 2.6 mL
